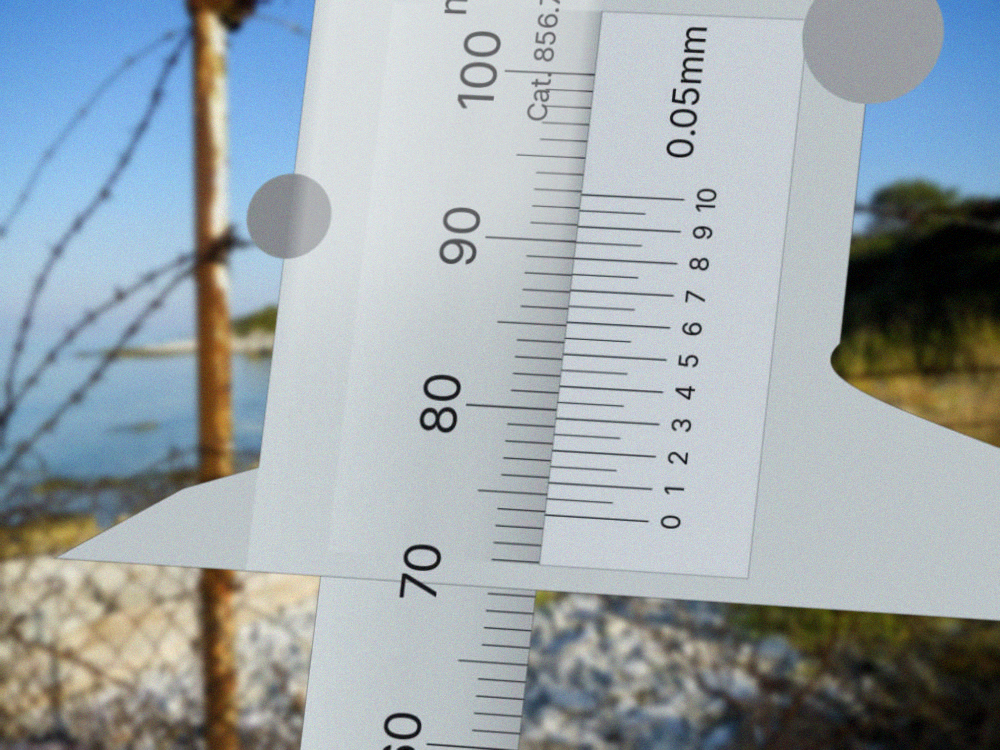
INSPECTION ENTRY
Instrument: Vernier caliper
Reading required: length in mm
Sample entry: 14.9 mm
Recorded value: 73.8 mm
